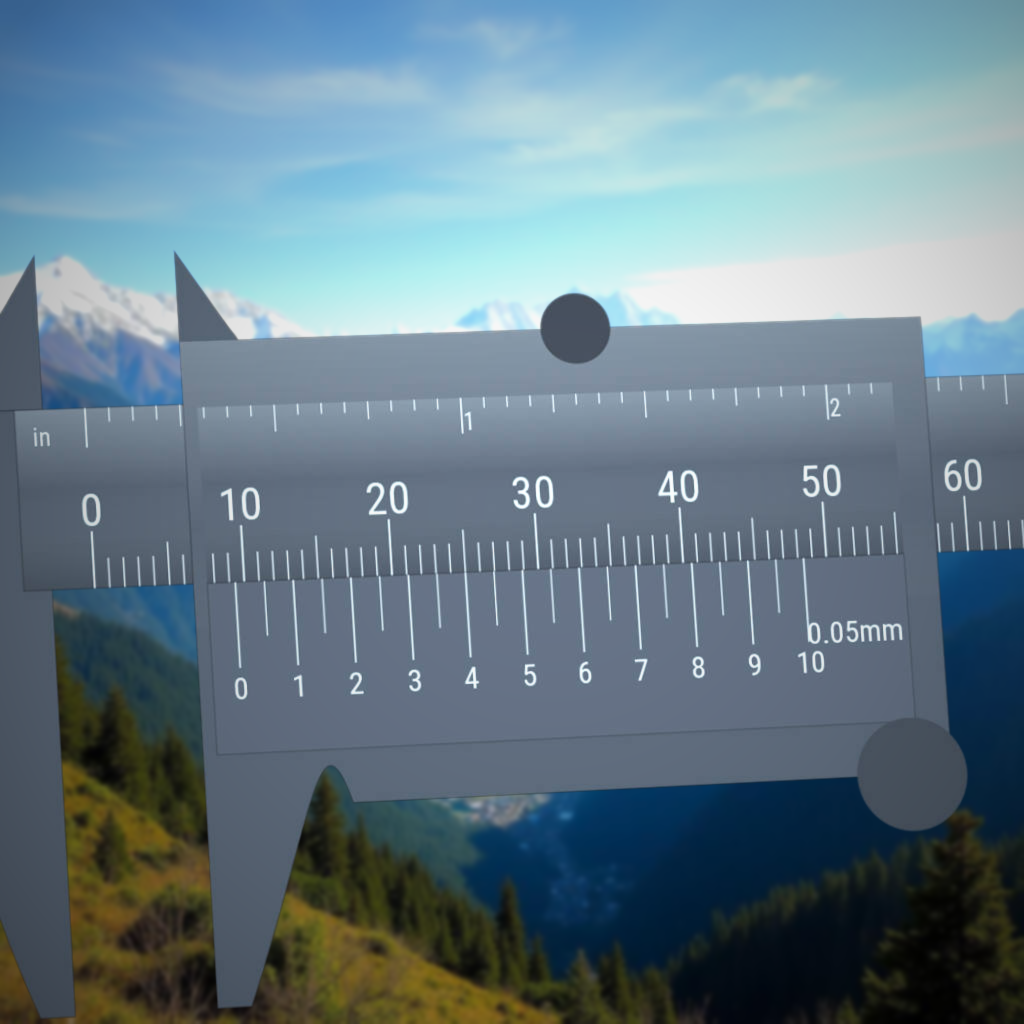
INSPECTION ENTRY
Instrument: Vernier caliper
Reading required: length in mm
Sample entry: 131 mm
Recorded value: 9.4 mm
